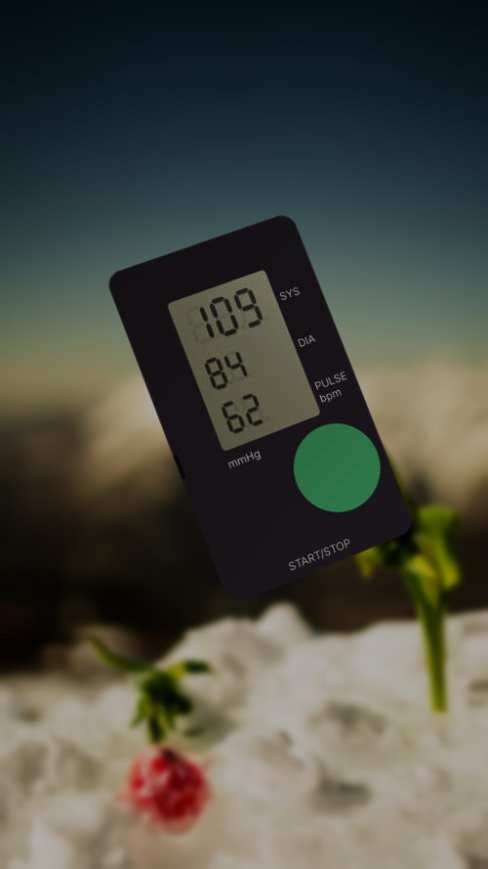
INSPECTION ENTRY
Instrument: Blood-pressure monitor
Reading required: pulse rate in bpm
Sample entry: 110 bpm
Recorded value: 62 bpm
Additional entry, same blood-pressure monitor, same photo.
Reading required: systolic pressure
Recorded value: 109 mmHg
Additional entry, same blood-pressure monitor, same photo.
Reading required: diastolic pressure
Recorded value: 84 mmHg
